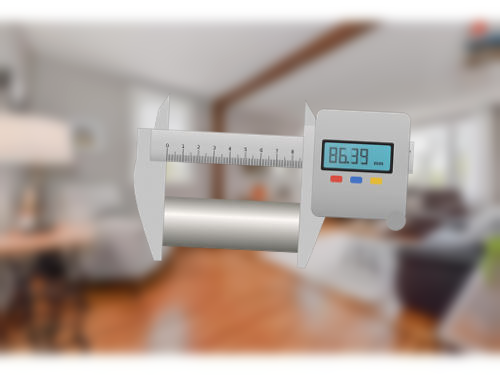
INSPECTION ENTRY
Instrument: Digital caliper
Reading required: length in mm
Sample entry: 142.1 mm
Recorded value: 86.39 mm
